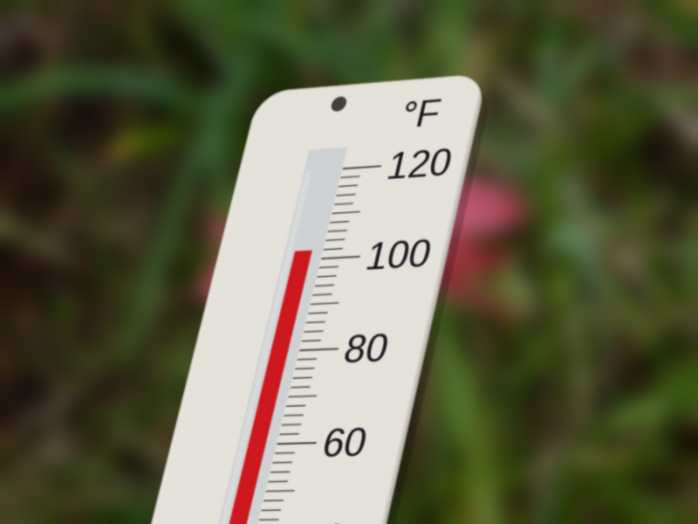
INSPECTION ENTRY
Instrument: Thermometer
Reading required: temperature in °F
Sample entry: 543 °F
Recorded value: 102 °F
